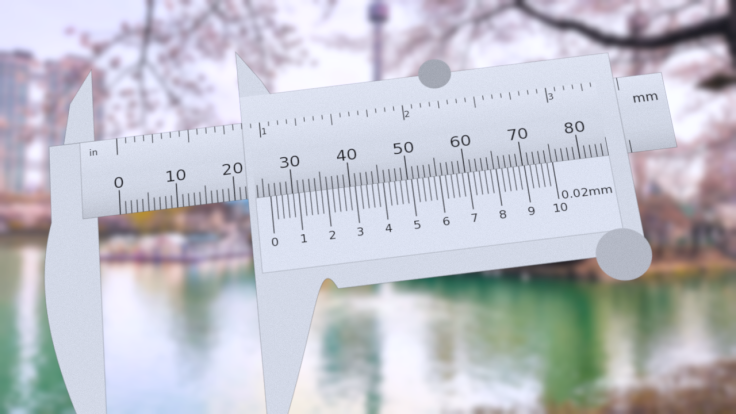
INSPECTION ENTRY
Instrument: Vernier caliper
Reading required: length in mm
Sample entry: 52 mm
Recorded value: 26.2 mm
